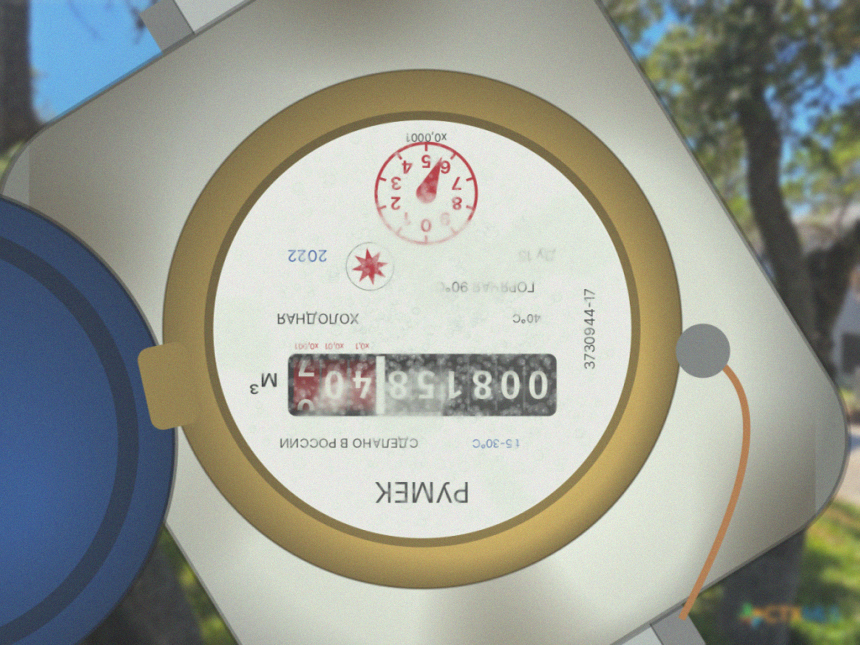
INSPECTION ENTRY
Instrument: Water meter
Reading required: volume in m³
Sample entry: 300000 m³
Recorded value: 8158.4065 m³
